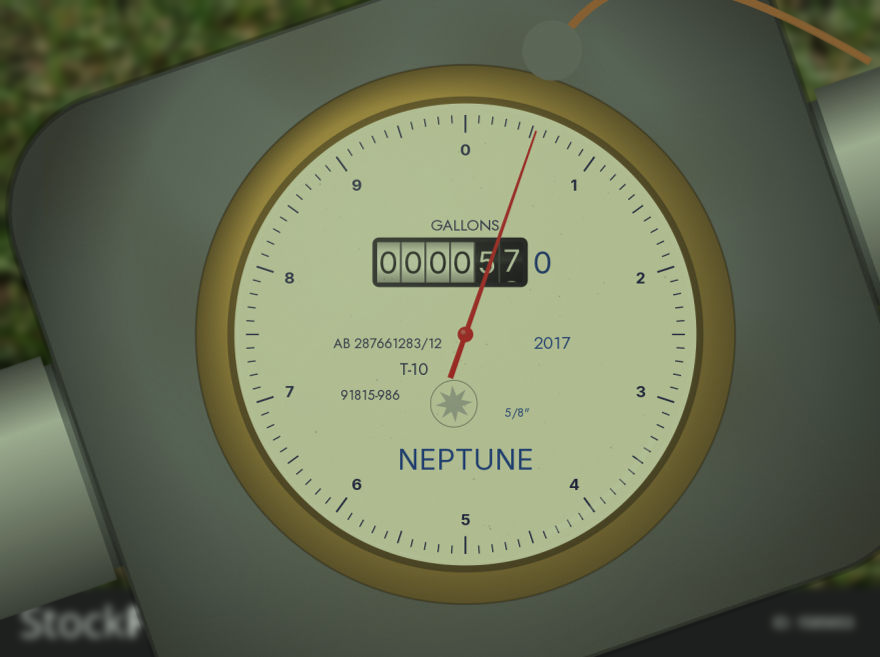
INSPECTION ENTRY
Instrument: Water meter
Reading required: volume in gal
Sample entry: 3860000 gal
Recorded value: 570.5 gal
